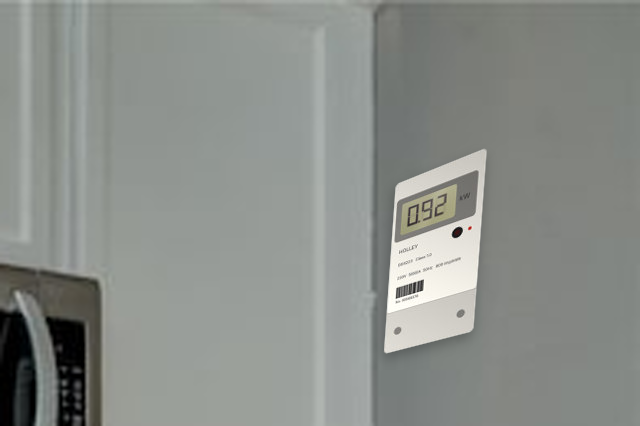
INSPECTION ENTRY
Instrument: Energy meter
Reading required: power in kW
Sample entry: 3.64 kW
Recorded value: 0.92 kW
